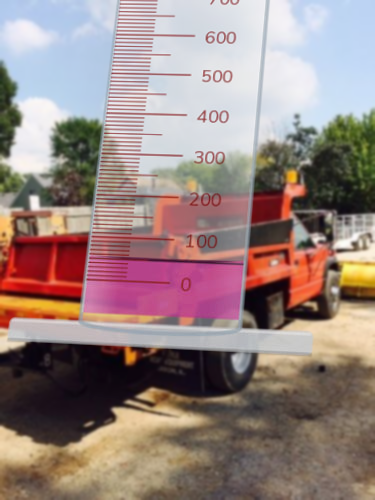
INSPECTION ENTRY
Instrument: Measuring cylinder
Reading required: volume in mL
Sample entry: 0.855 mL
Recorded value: 50 mL
